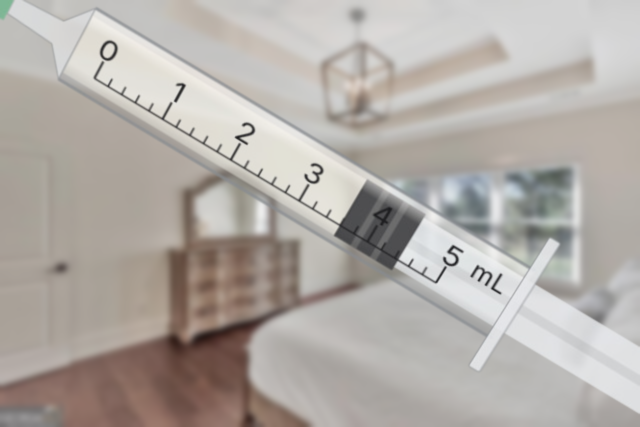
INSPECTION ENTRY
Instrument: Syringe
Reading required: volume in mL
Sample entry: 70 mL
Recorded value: 3.6 mL
